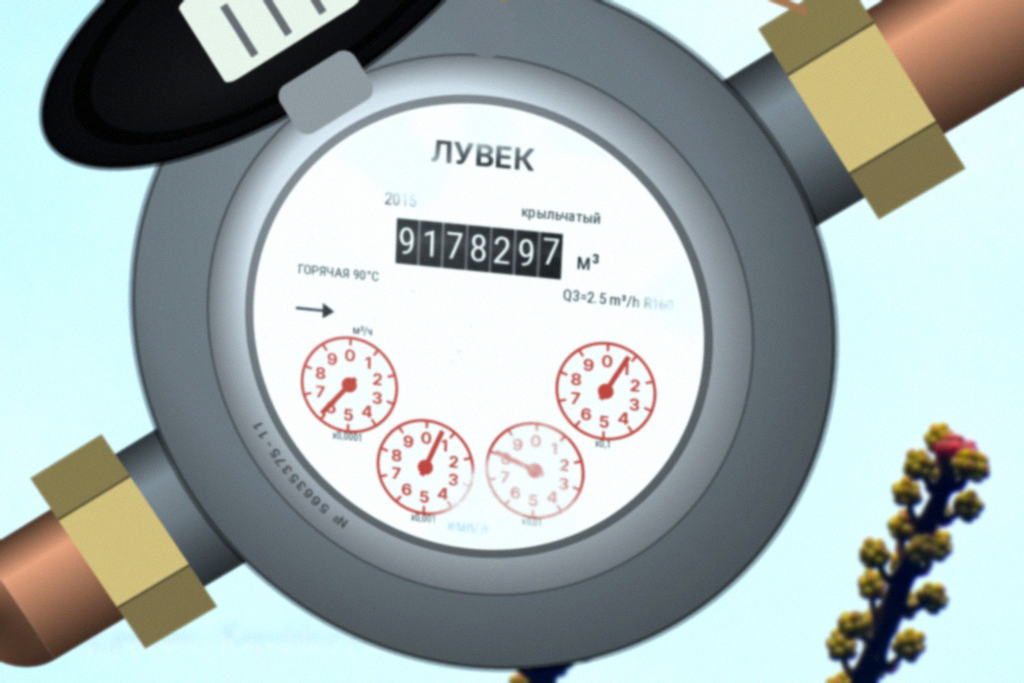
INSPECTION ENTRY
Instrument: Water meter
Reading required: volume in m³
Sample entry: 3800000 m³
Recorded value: 9178297.0806 m³
